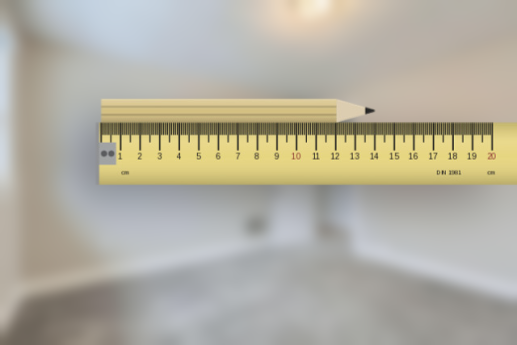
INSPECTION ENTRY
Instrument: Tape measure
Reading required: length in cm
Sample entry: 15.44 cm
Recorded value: 14 cm
